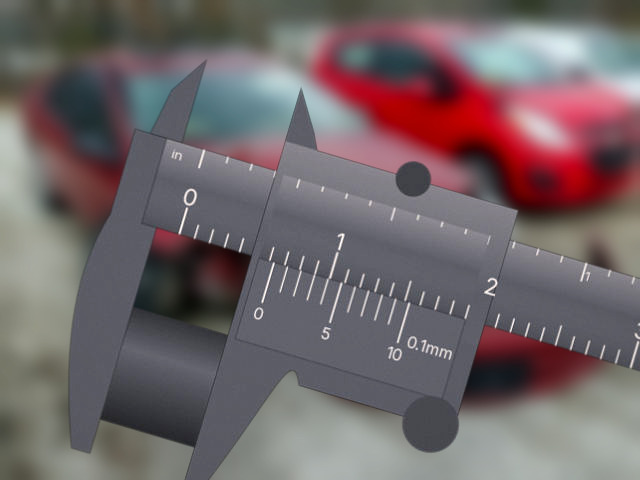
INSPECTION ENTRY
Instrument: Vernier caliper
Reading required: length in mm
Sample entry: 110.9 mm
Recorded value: 6.3 mm
